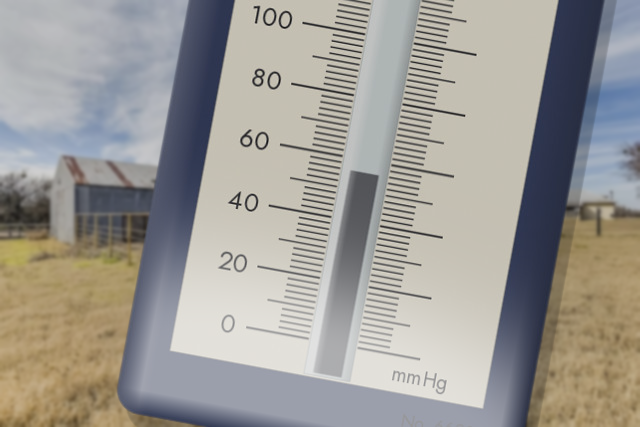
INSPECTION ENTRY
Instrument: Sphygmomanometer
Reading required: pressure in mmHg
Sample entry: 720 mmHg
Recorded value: 56 mmHg
